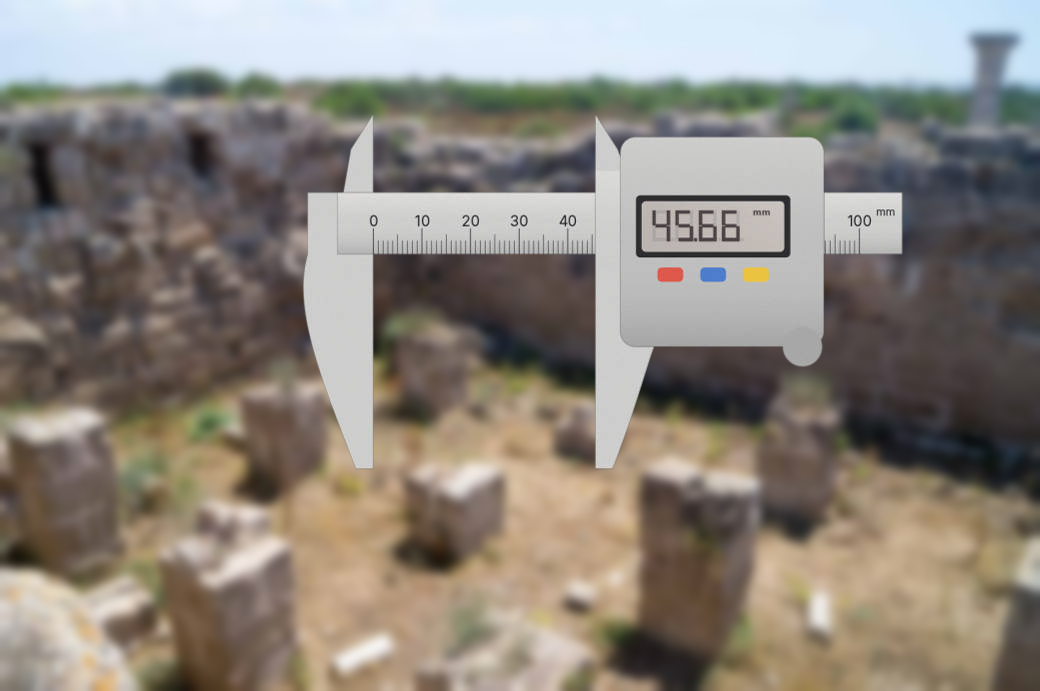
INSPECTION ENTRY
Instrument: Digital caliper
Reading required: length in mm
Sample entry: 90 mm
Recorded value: 45.66 mm
